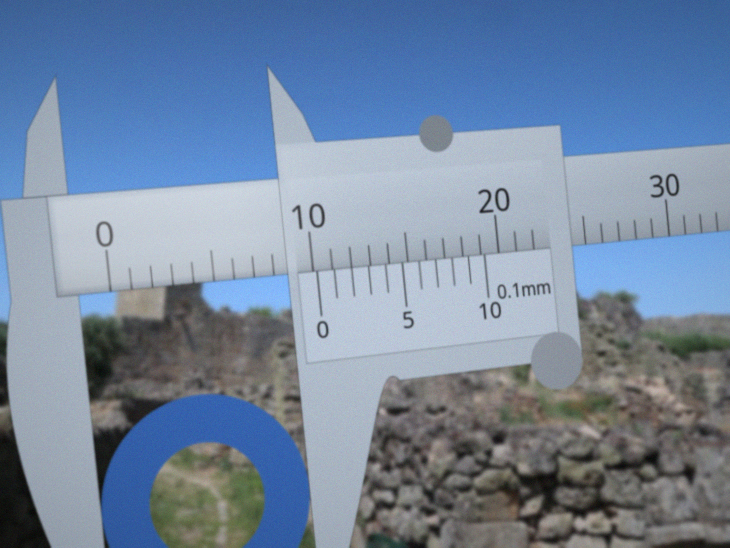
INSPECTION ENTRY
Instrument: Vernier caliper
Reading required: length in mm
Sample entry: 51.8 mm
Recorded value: 10.2 mm
